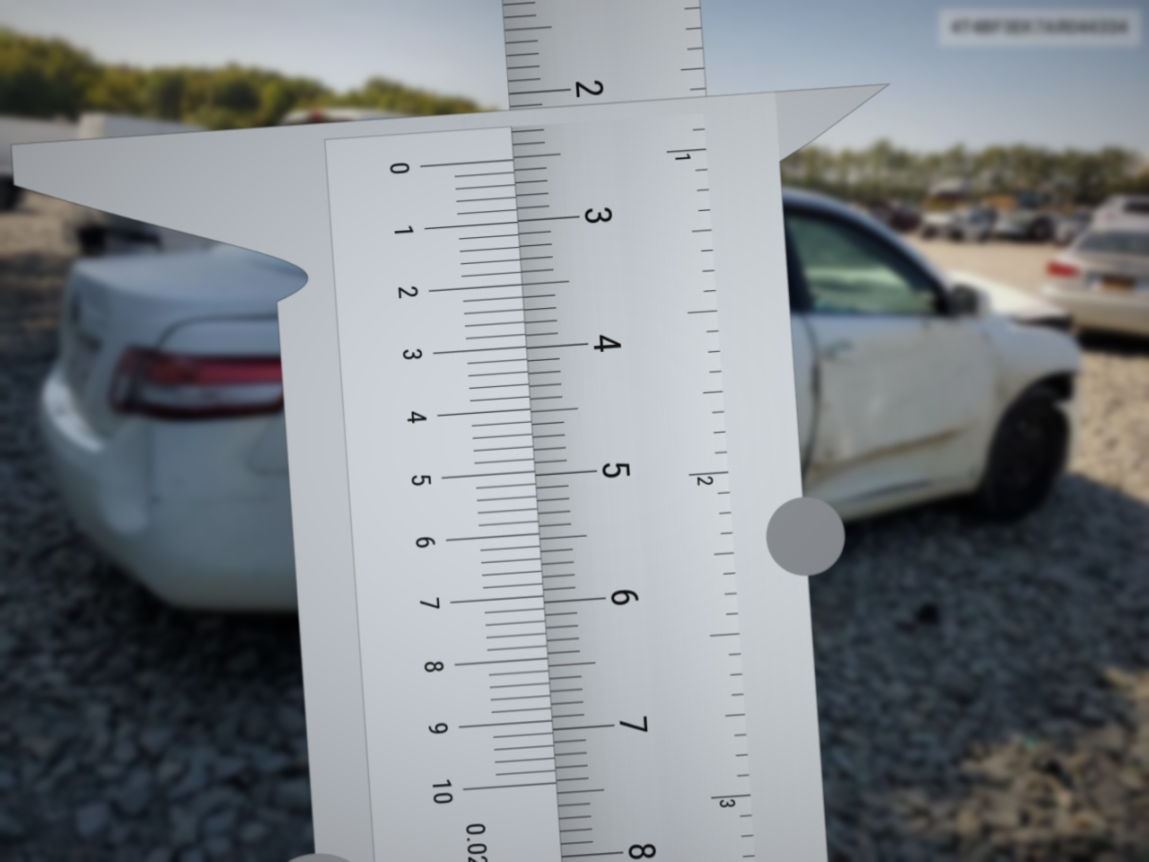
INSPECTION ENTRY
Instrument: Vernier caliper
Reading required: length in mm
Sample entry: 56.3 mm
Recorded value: 25.2 mm
